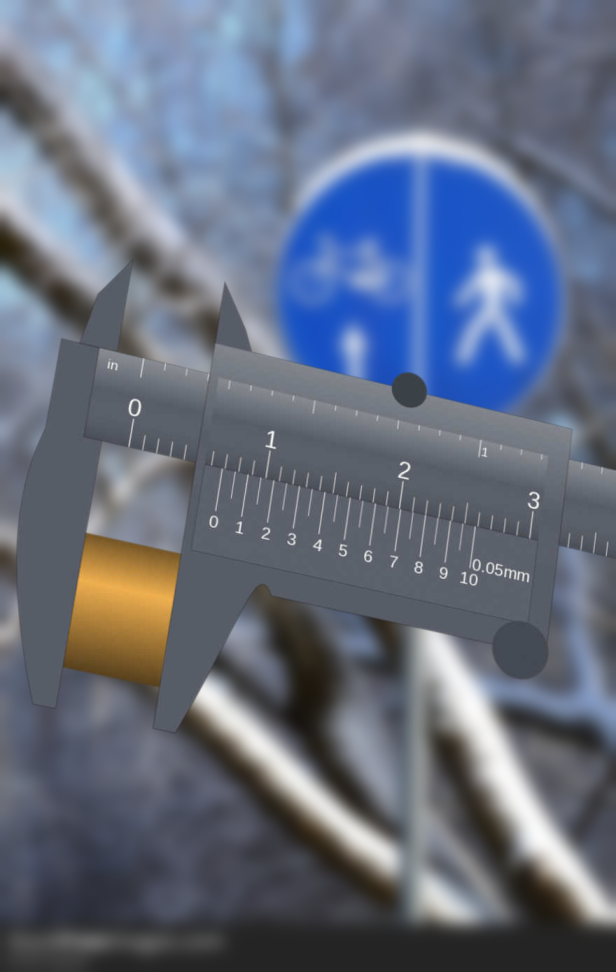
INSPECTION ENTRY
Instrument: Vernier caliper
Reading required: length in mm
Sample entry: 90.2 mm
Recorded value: 6.8 mm
